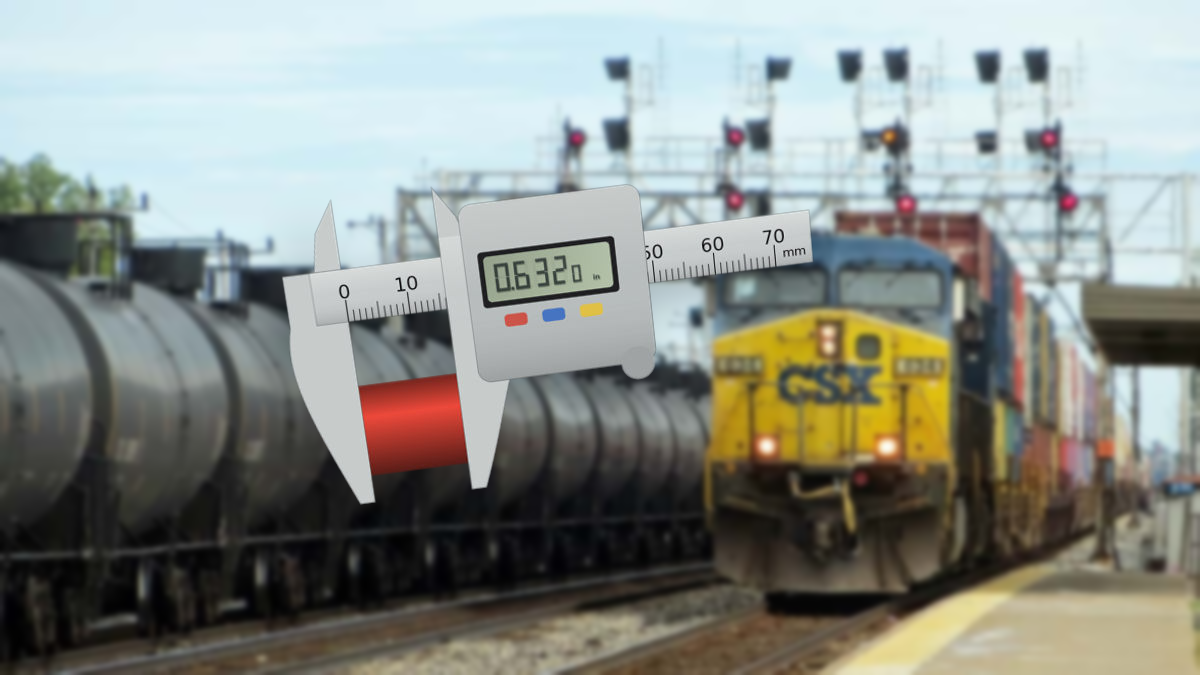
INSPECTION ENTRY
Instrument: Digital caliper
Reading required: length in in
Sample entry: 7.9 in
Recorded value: 0.6320 in
